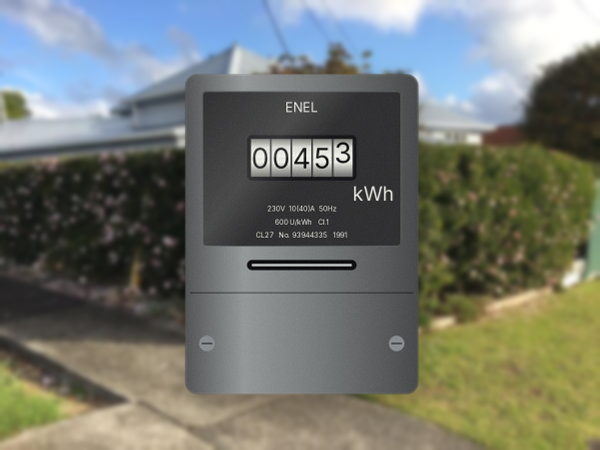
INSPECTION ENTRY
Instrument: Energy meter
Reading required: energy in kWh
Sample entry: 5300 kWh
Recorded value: 453 kWh
